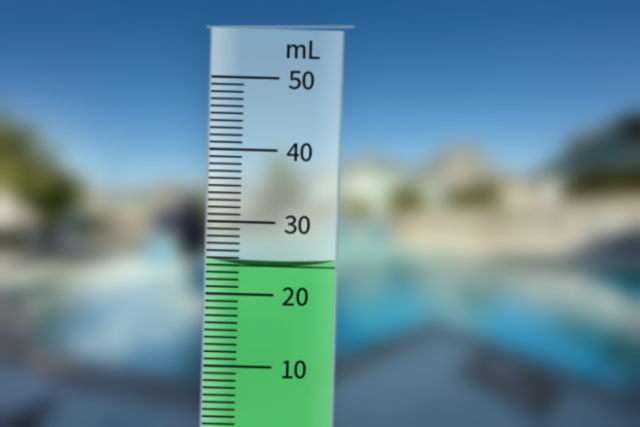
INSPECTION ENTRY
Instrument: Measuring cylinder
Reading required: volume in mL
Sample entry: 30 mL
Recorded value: 24 mL
